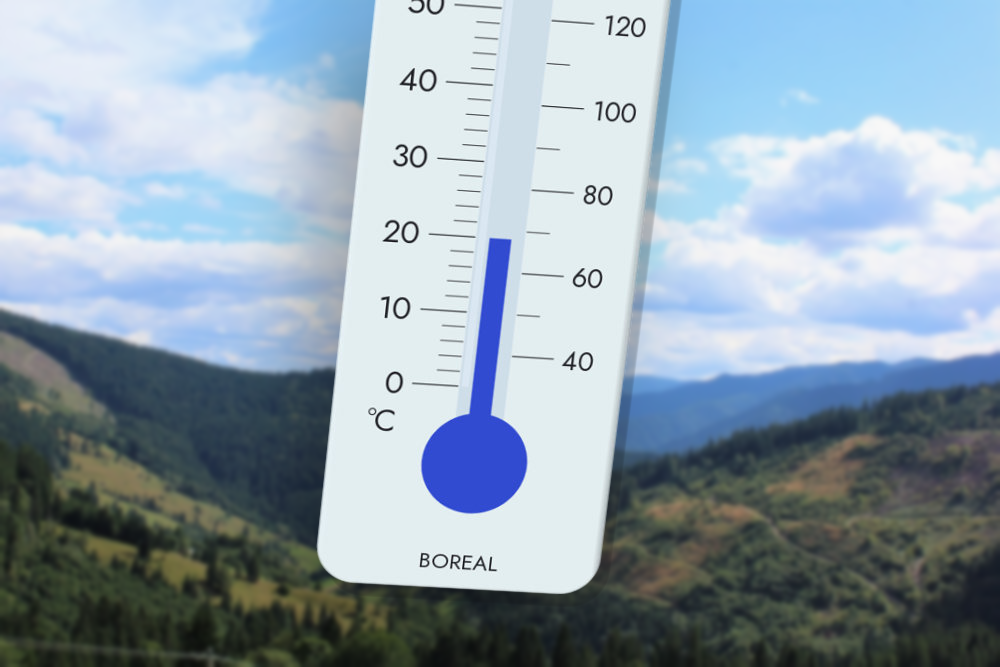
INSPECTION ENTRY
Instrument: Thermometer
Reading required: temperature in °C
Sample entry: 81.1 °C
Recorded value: 20 °C
